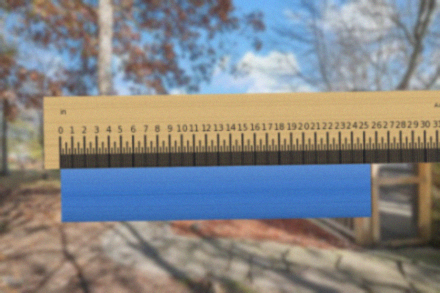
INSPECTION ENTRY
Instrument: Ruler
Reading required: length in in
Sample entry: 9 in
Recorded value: 25.5 in
